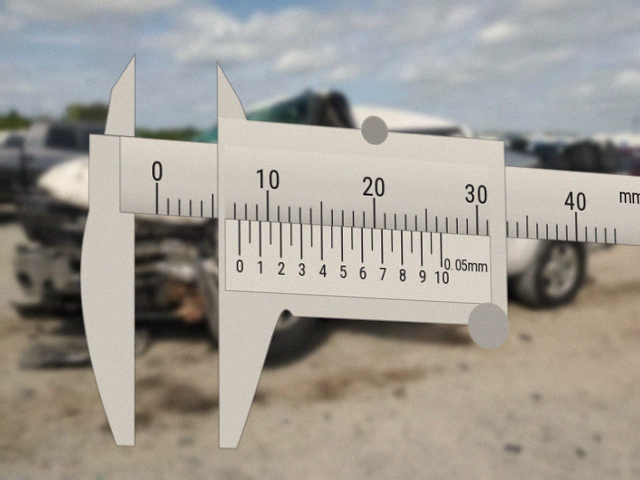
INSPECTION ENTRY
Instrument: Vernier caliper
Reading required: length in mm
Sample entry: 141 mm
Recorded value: 7.4 mm
